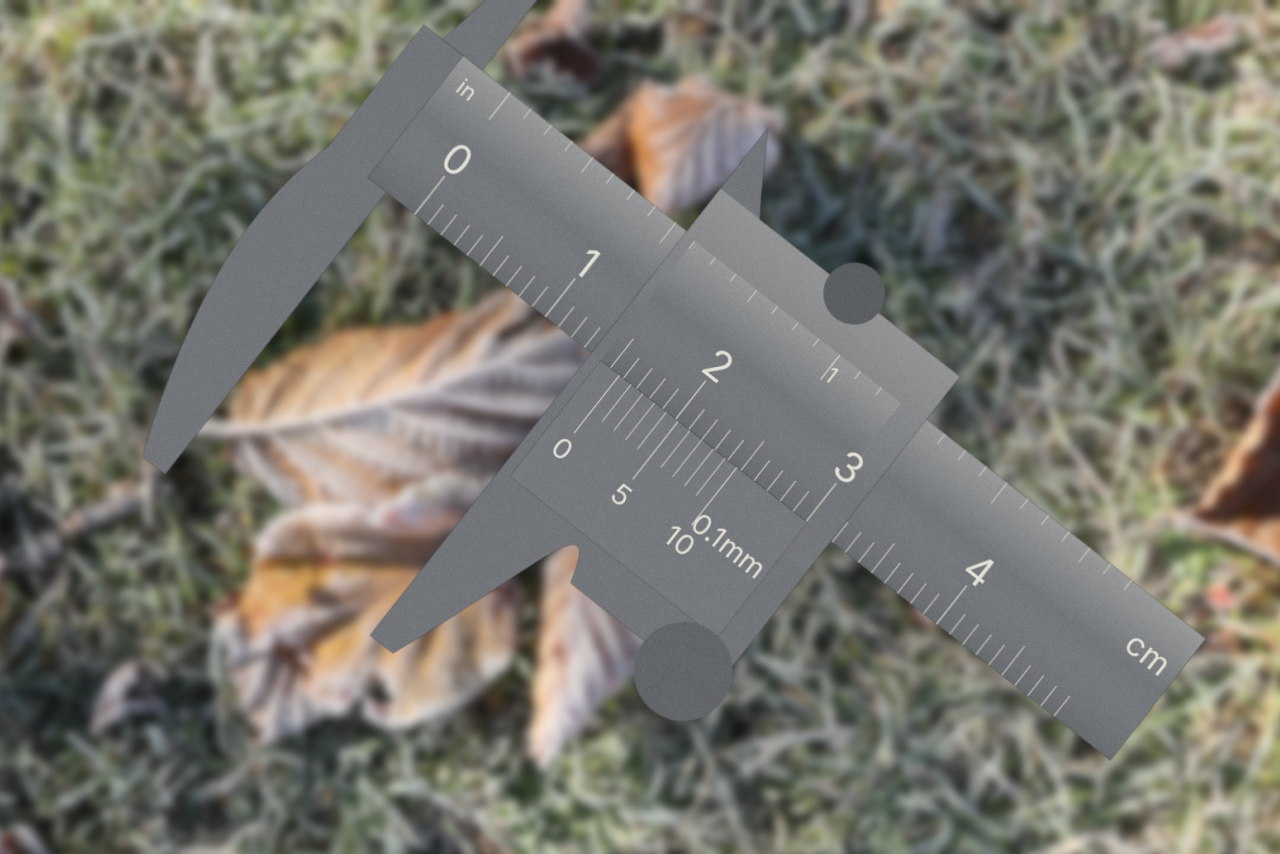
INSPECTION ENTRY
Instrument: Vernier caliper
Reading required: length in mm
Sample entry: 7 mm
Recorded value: 15.7 mm
